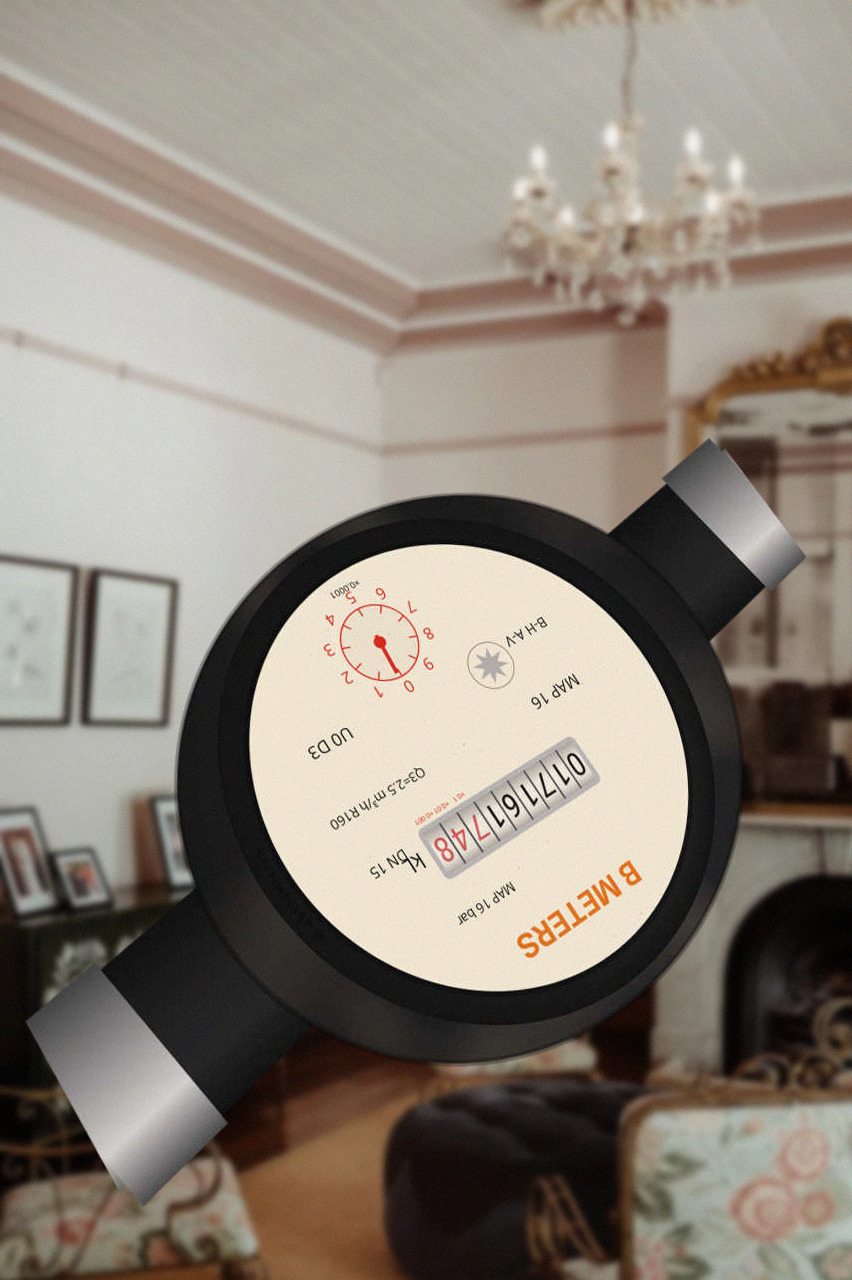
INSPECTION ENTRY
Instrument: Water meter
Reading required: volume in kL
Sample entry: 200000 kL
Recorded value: 17161.7480 kL
